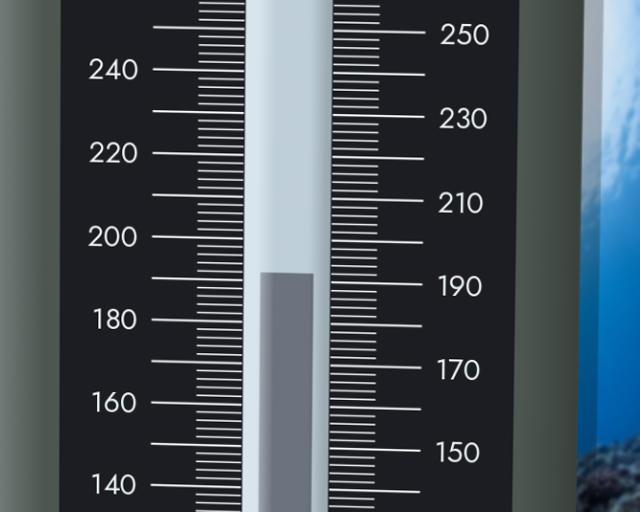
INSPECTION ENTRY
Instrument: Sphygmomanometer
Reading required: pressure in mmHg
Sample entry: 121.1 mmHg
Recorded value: 192 mmHg
